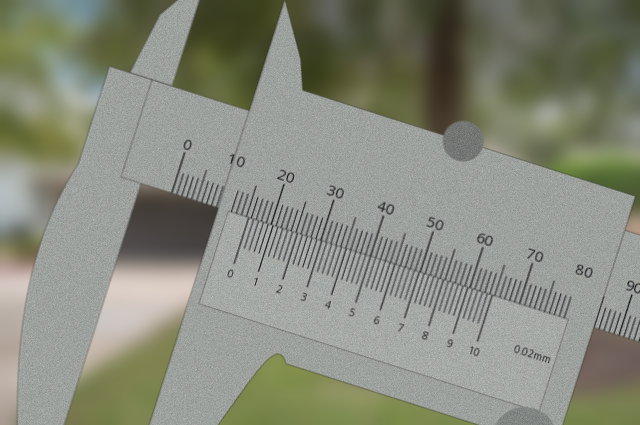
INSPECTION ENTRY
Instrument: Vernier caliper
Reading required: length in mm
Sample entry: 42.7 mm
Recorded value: 15.5 mm
